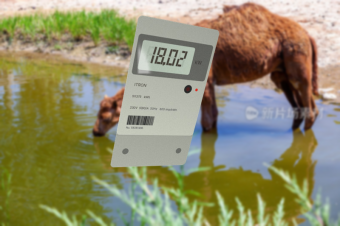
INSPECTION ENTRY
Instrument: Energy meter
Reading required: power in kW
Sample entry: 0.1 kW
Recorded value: 18.02 kW
